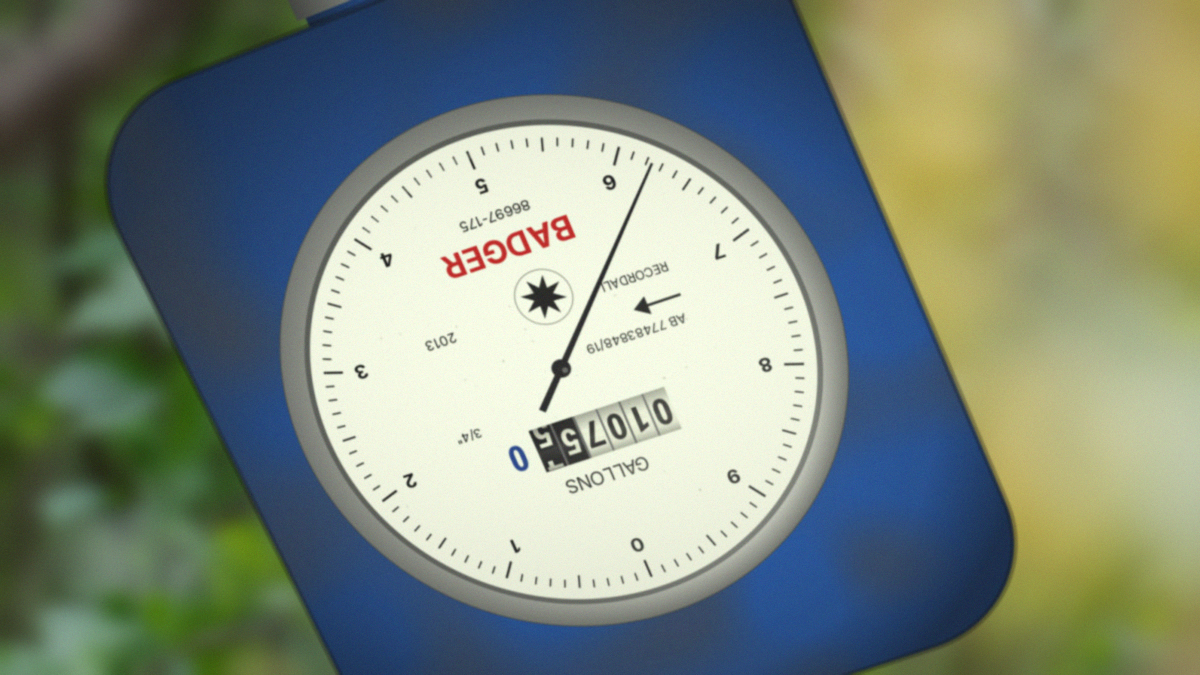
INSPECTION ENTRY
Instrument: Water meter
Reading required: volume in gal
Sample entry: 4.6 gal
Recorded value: 107546.2 gal
